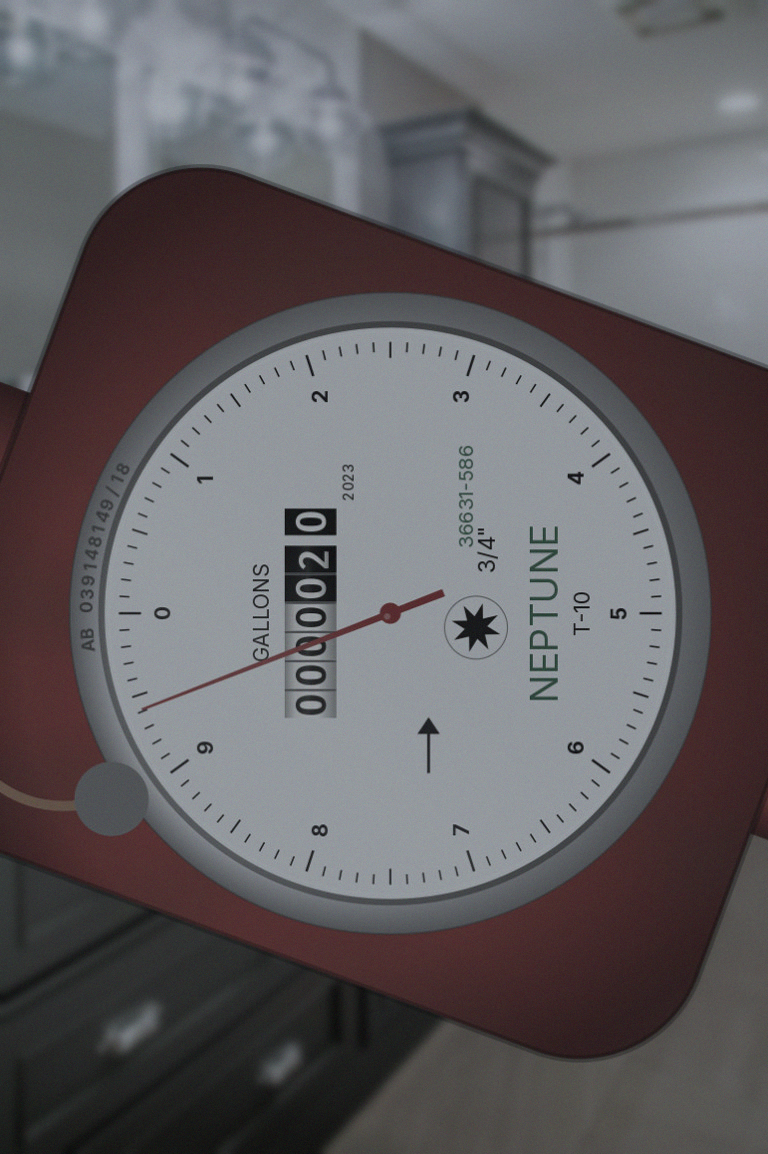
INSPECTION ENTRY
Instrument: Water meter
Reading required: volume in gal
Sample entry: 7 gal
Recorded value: 19.4 gal
